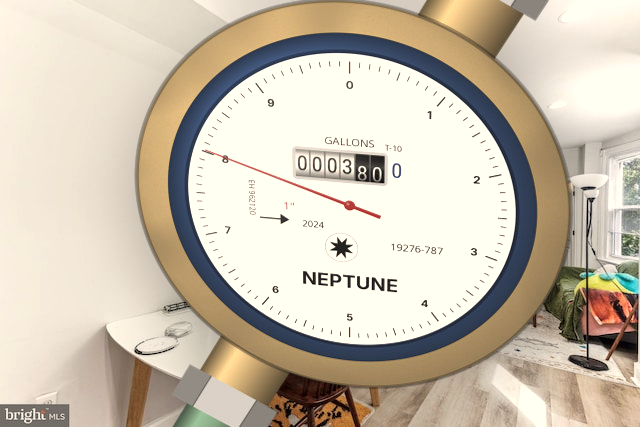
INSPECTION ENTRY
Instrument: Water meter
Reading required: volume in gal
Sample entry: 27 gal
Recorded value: 3798.0 gal
